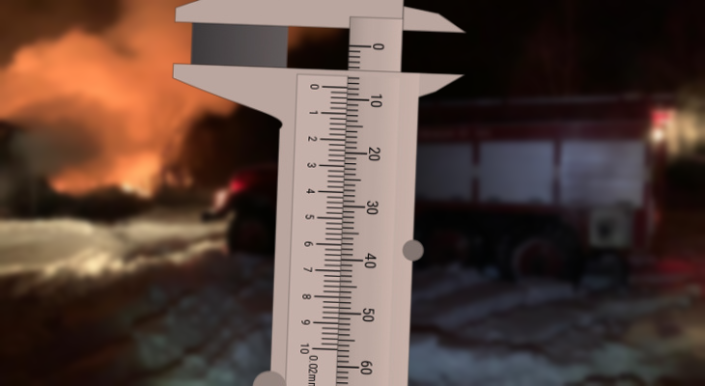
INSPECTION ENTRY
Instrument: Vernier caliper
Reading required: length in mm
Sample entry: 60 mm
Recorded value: 7.8 mm
